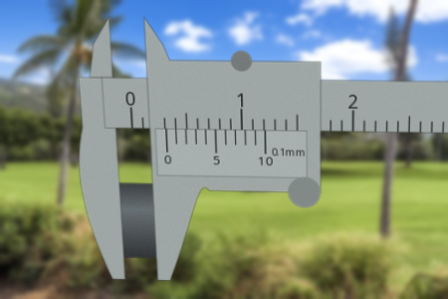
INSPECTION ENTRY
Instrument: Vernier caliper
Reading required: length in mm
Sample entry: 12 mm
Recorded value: 3.1 mm
